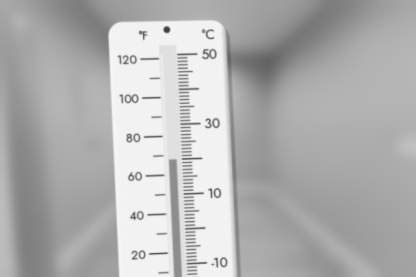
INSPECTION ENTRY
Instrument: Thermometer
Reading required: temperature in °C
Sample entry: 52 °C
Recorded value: 20 °C
